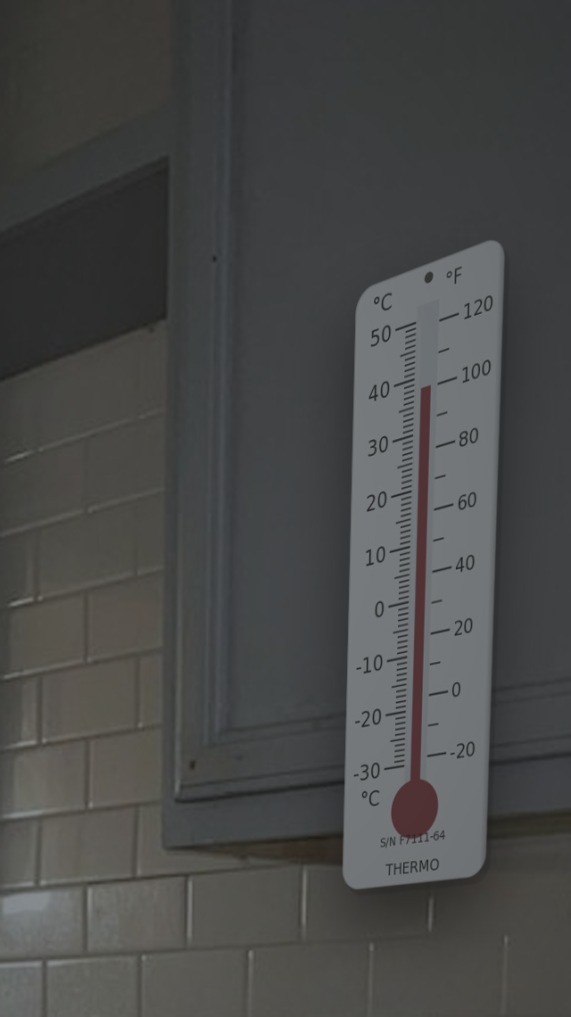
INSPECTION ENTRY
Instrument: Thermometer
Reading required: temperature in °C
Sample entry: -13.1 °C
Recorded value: 38 °C
